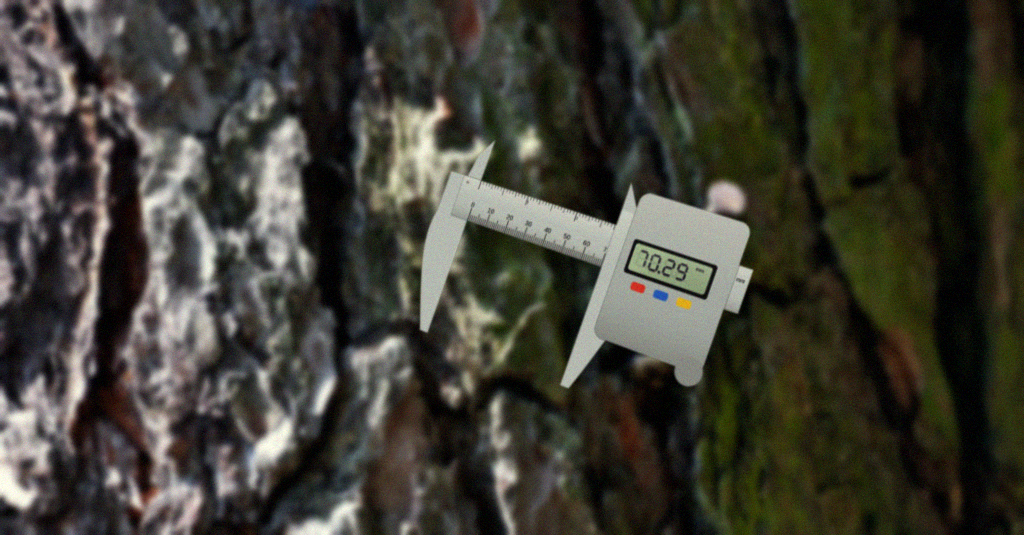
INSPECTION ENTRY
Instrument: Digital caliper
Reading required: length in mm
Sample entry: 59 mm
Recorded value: 70.29 mm
